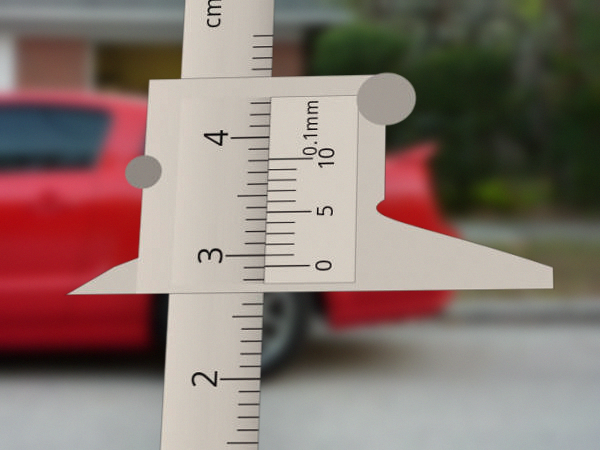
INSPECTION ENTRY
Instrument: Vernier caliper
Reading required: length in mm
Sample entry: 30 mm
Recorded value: 29.1 mm
